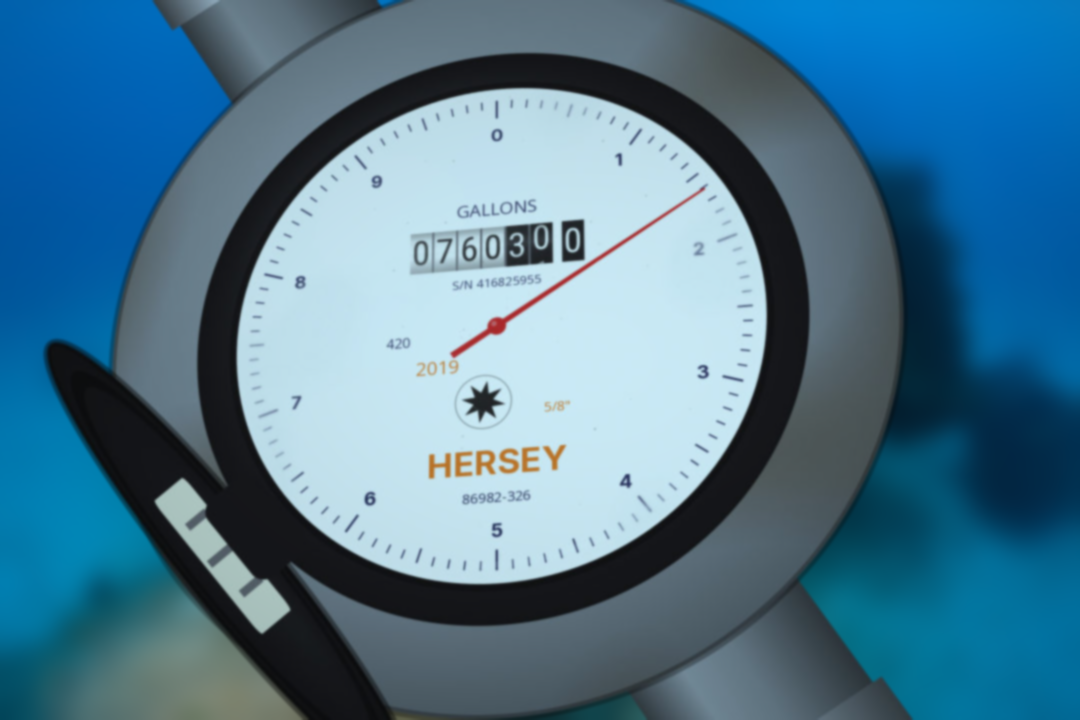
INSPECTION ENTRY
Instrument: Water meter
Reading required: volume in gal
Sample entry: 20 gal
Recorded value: 760301.6 gal
